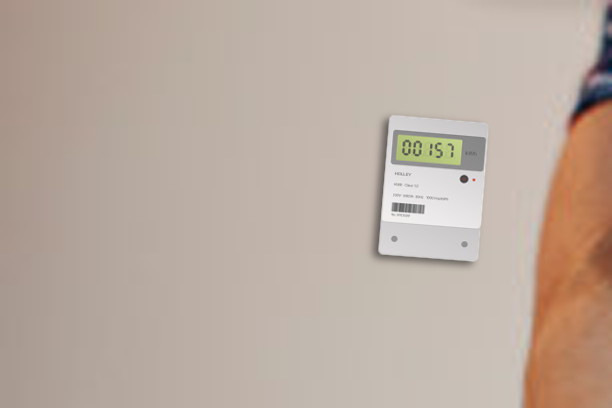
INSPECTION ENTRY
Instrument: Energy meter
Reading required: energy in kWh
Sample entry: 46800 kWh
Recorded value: 157 kWh
